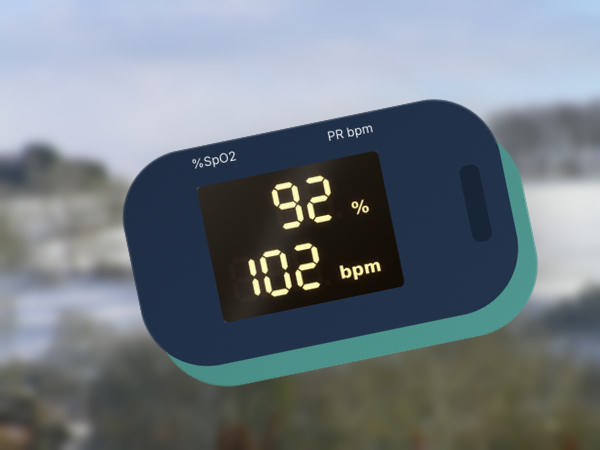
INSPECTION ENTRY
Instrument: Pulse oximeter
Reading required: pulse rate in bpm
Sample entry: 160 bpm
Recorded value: 102 bpm
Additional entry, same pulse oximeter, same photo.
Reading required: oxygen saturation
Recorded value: 92 %
